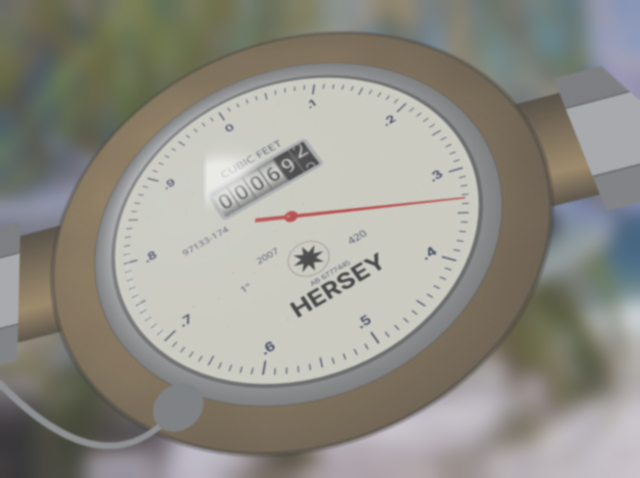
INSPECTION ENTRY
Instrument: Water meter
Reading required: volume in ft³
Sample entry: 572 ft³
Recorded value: 692.33 ft³
